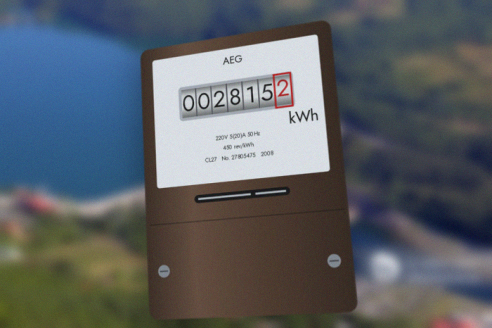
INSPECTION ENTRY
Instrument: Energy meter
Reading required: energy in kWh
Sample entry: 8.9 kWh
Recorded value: 2815.2 kWh
